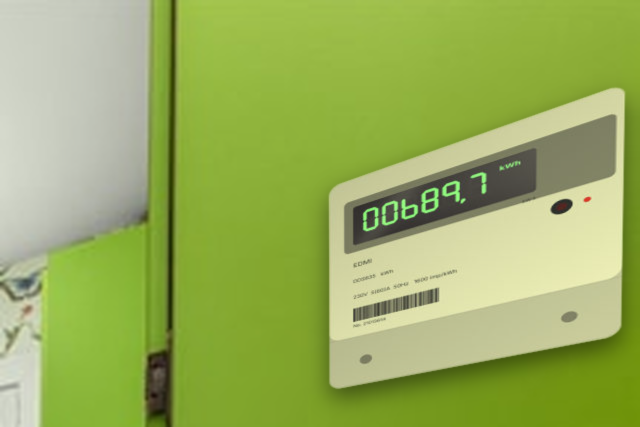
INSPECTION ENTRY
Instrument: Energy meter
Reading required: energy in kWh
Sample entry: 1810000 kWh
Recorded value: 689.7 kWh
